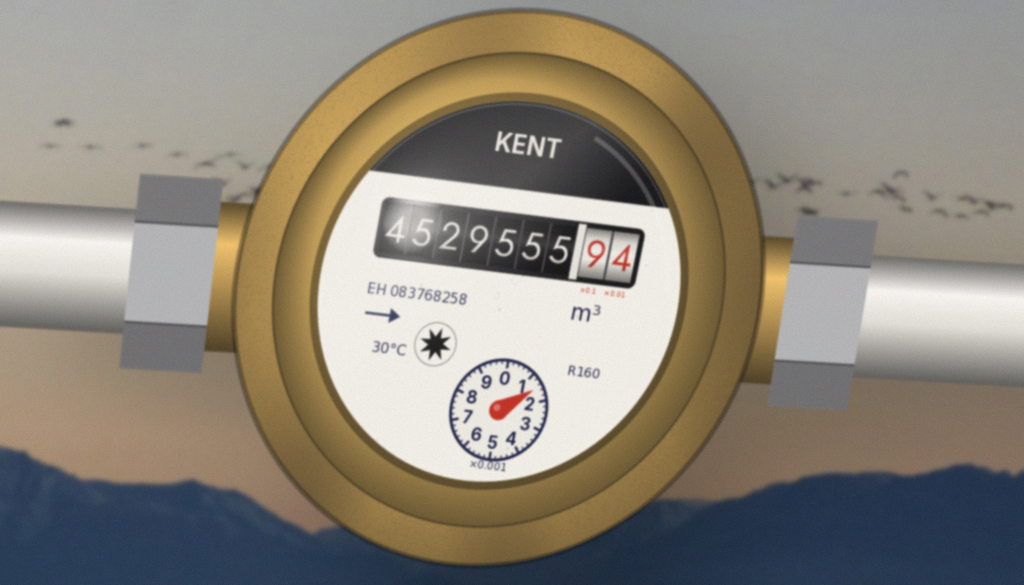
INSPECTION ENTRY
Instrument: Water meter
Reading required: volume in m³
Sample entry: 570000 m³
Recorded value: 4529555.941 m³
